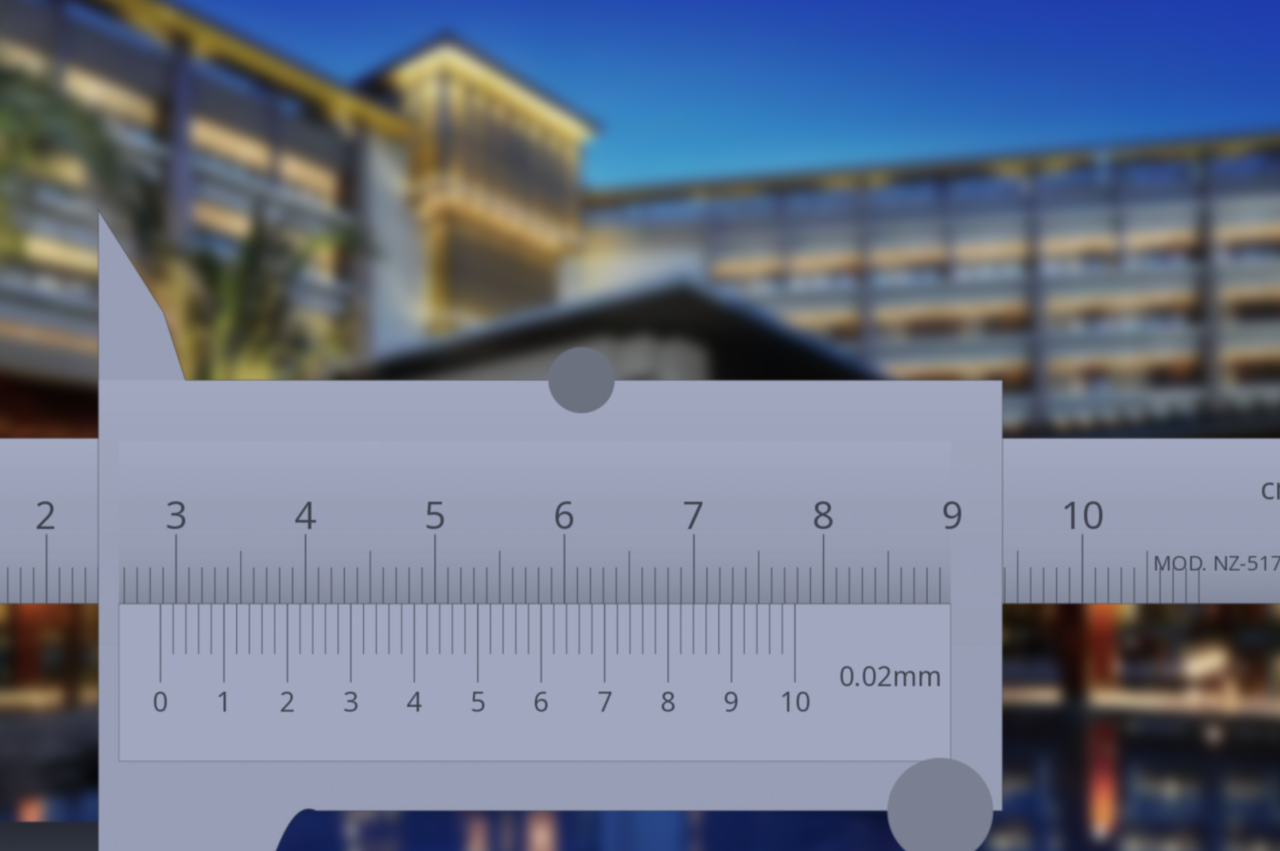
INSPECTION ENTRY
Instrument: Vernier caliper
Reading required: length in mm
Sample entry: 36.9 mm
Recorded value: 28.8 mm
